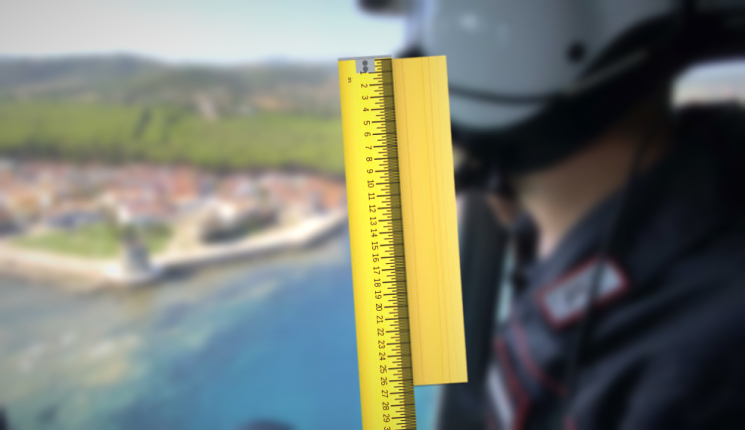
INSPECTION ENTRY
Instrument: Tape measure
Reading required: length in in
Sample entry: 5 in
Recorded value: 26.5 in
